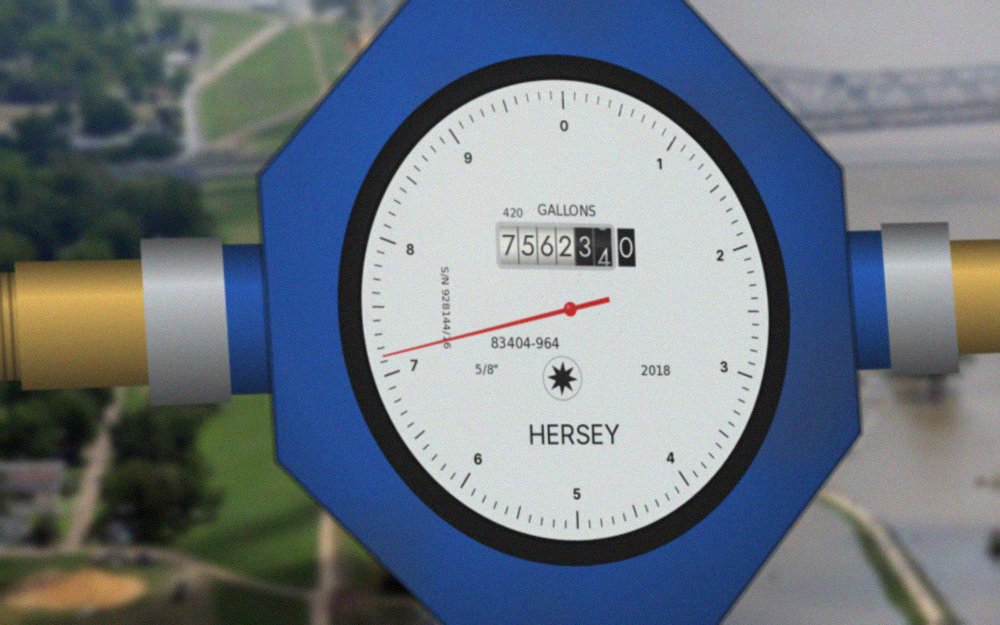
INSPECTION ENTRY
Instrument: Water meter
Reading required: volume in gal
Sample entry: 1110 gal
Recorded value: 7562337.1 gal
